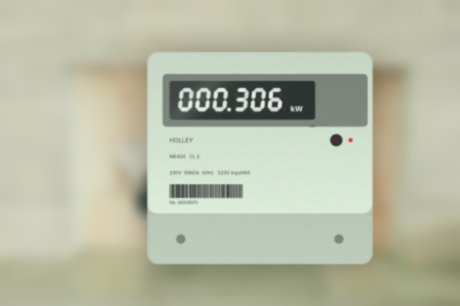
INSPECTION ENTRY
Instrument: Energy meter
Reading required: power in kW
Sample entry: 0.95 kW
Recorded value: 0.306 kW
